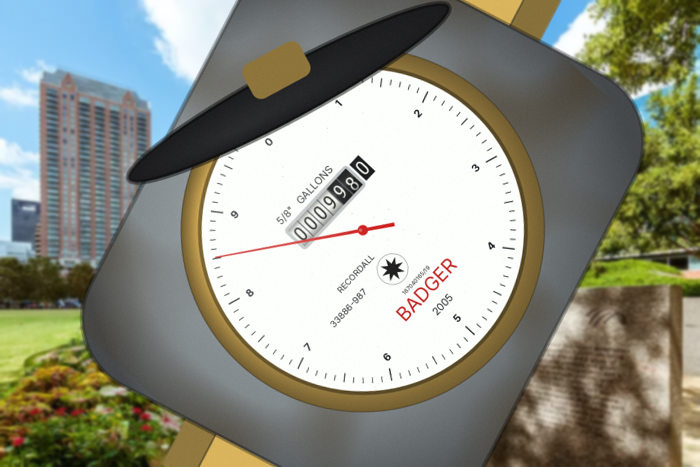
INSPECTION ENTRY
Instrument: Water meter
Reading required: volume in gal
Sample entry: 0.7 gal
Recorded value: 9978.5 gal
